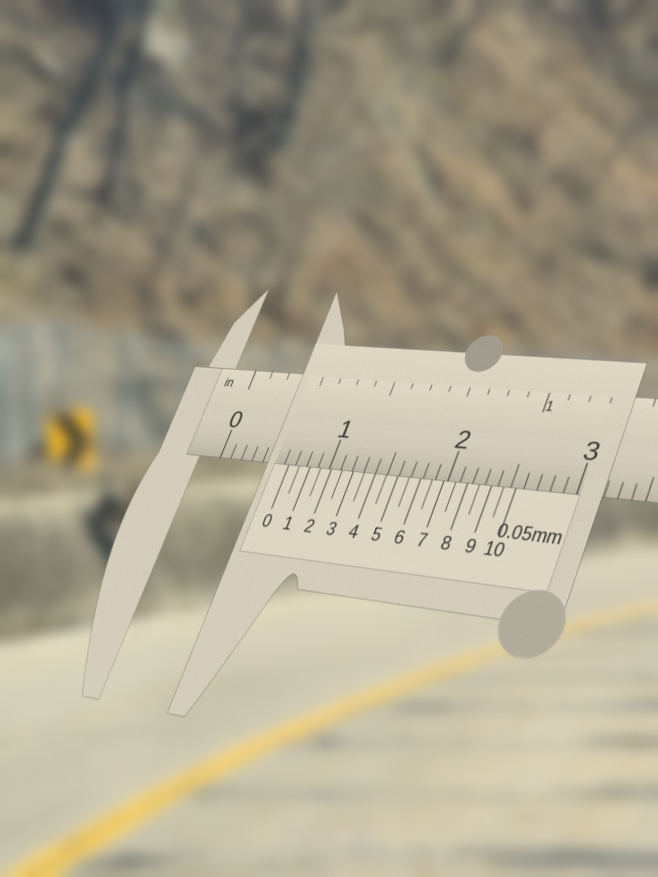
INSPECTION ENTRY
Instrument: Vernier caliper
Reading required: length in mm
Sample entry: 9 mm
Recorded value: 6.4 mm
